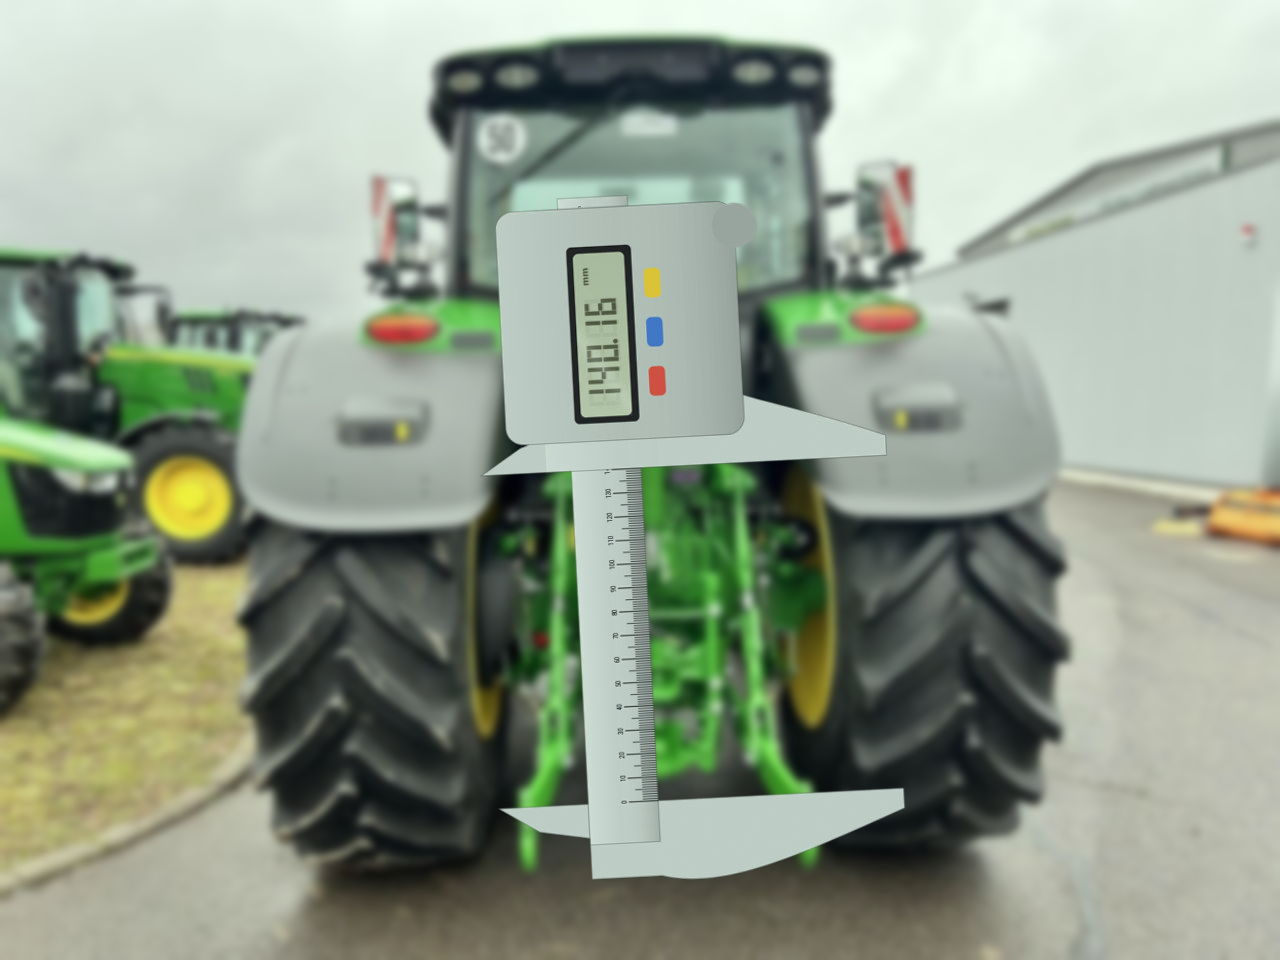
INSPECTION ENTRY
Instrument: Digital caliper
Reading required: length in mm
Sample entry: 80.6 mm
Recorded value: 140.16 mm
